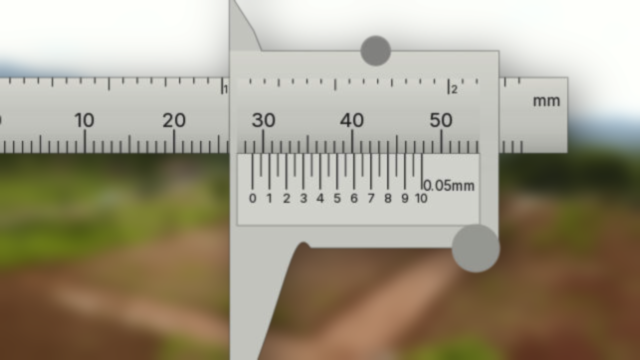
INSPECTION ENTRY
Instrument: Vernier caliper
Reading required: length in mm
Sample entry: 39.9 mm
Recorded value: 28.8 mm
